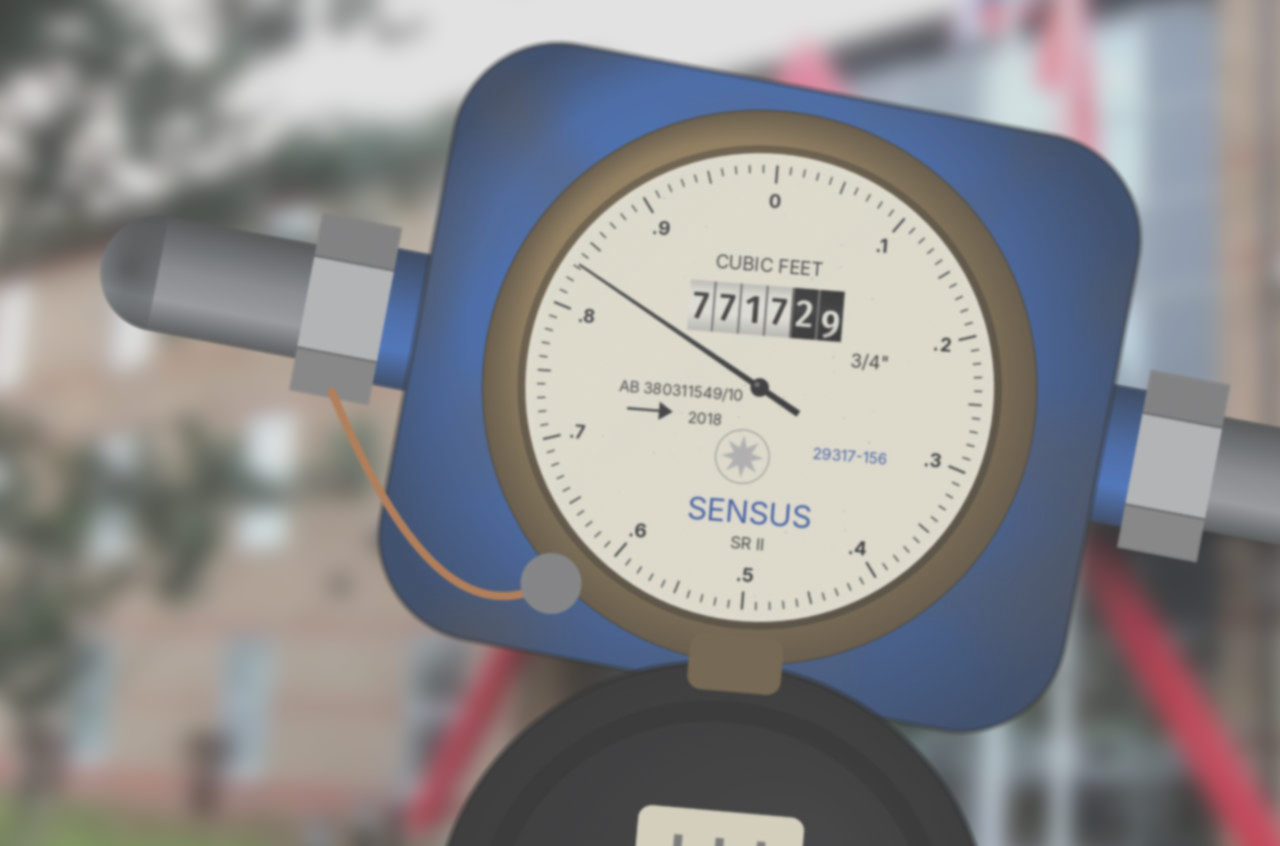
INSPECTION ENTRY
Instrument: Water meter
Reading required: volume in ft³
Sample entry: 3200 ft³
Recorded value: 771728.83 ft³
